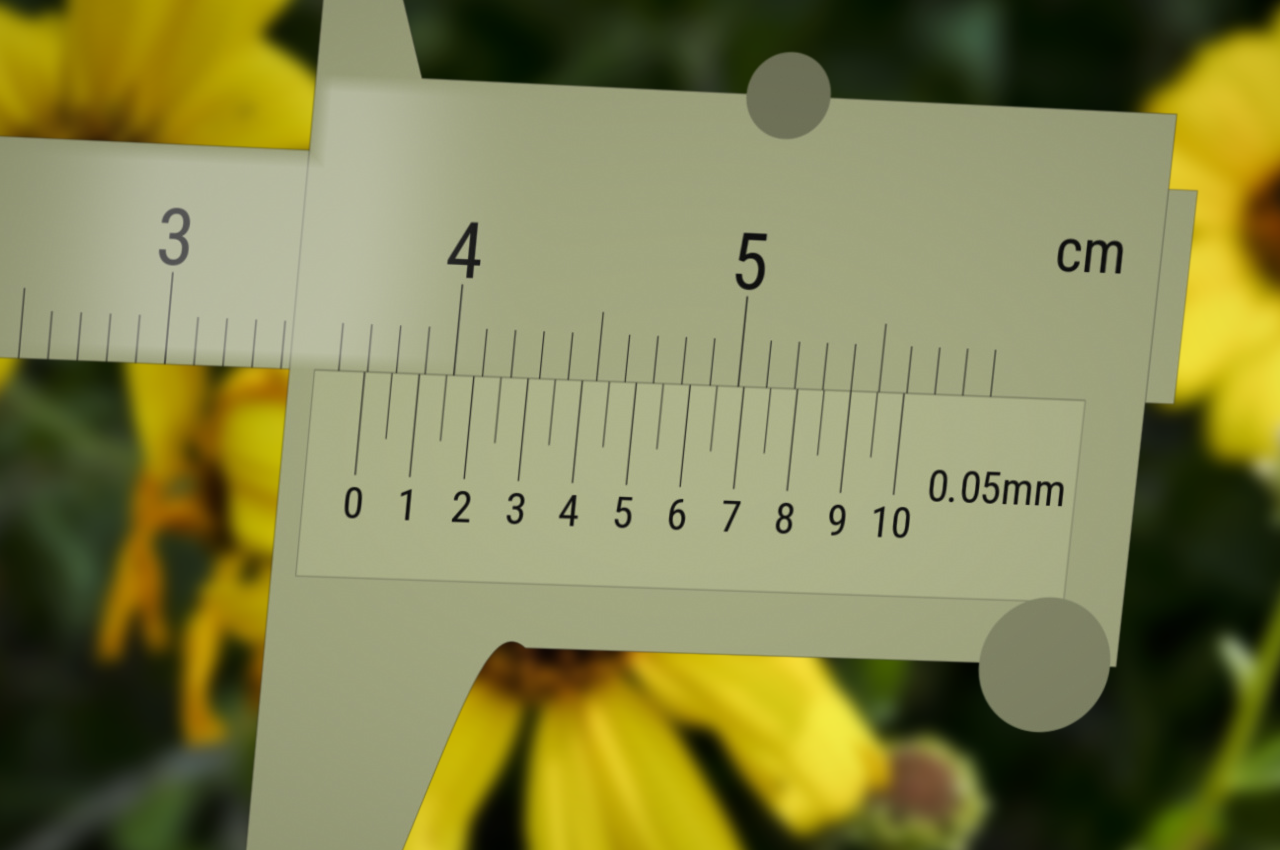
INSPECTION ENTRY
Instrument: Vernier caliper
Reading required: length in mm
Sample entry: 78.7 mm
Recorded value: 36.90 mm
